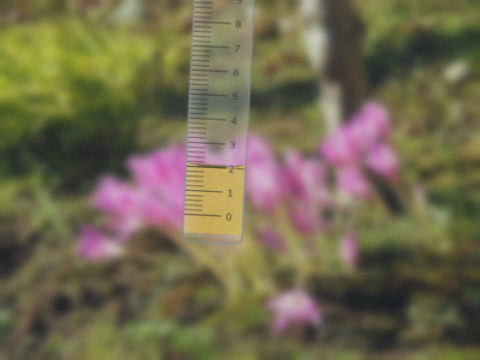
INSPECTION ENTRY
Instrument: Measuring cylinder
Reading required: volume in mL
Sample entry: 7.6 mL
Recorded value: 2 mL
